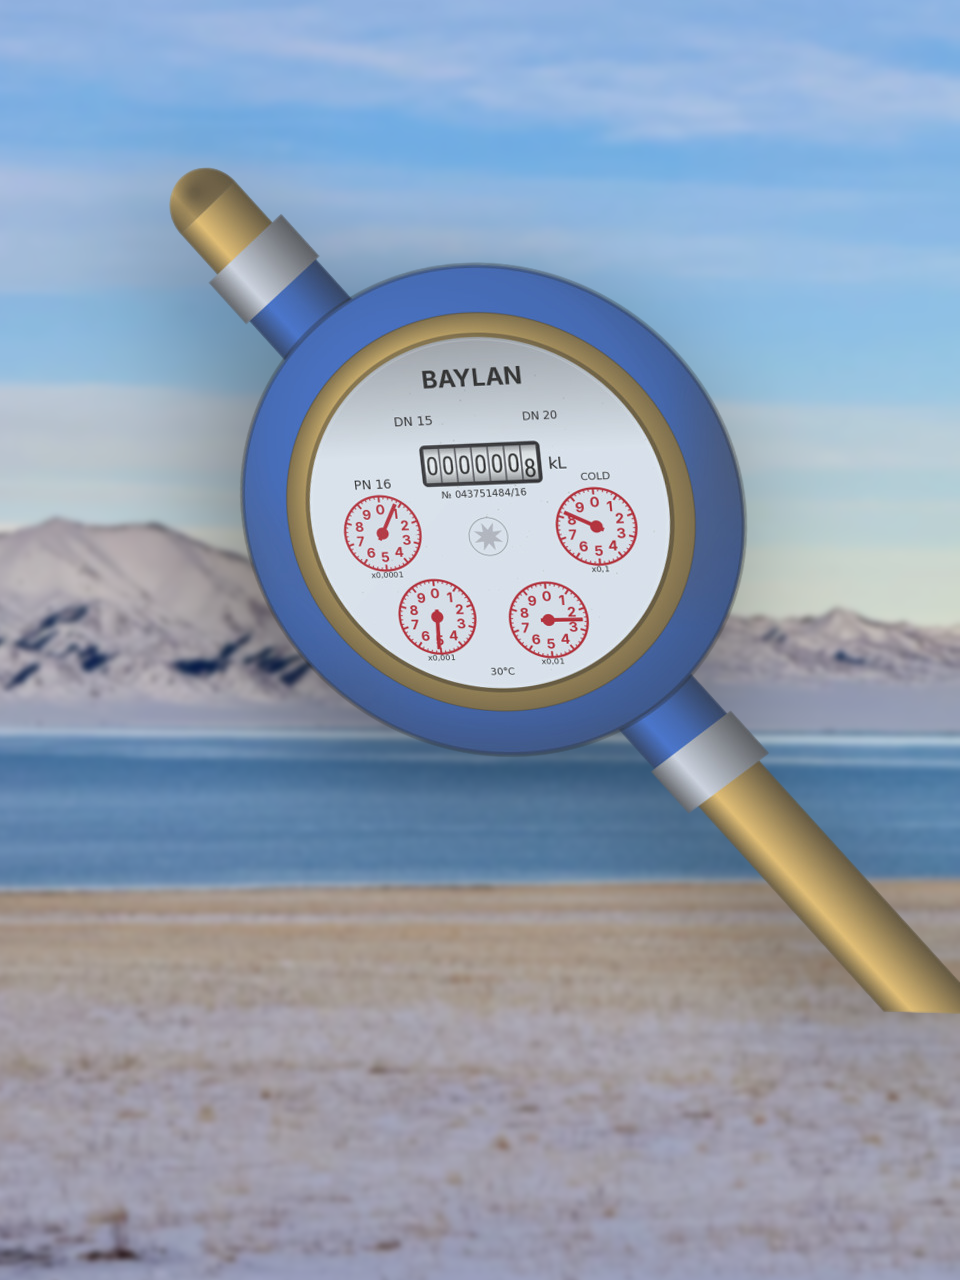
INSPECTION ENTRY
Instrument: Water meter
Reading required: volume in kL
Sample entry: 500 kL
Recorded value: 7.8250 kL
